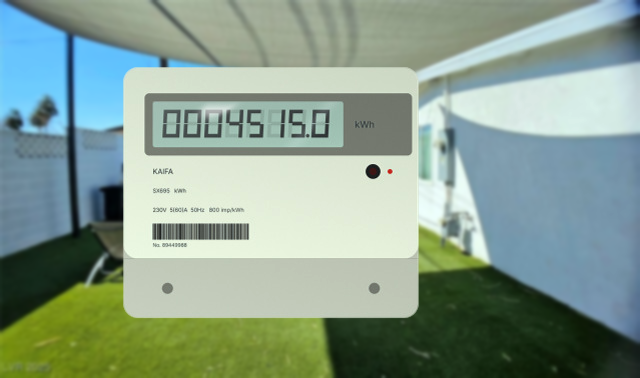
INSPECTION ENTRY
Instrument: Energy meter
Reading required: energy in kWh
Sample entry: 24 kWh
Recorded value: 4515.0 kWh
